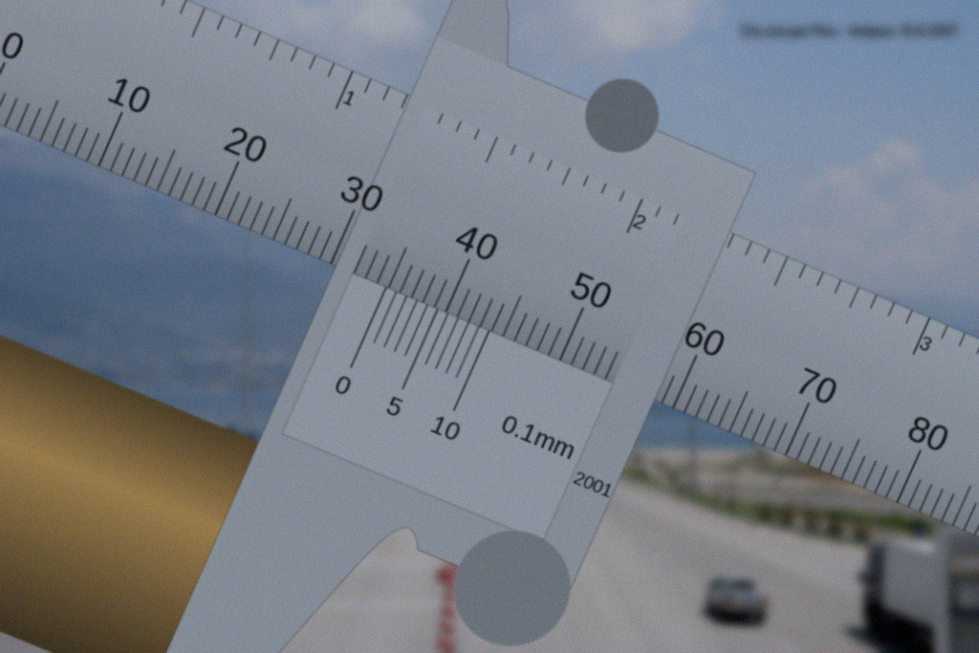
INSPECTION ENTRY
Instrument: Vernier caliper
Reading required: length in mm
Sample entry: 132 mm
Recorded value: 34.8 mm
